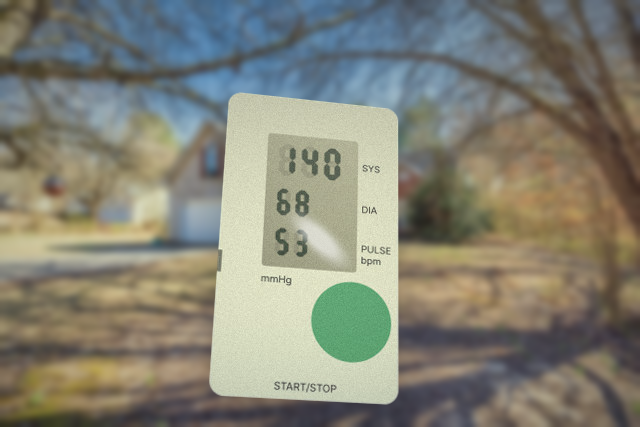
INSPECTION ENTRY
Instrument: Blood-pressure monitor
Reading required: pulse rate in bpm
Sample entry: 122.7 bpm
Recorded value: 53 bpm
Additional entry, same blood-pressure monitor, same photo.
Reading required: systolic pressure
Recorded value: 140 mmHg
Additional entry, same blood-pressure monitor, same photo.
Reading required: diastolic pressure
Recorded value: 68 mmHg
